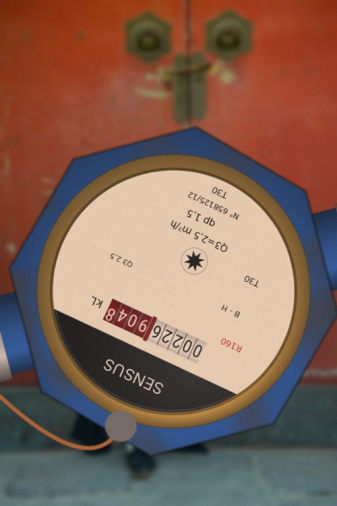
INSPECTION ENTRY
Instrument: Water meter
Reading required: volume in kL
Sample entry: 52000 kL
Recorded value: 226.9048 kL
